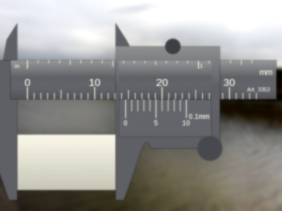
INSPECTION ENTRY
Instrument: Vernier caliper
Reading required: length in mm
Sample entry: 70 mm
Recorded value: 14.6 mm
